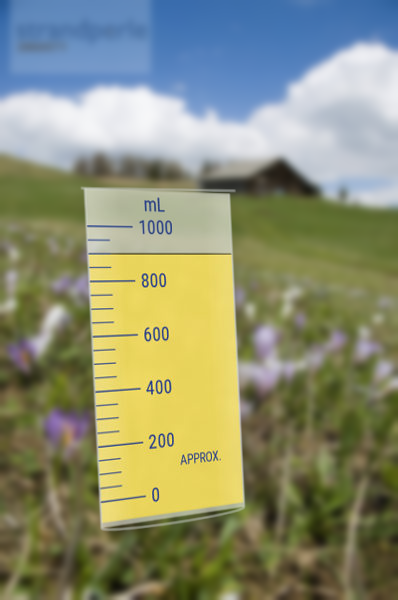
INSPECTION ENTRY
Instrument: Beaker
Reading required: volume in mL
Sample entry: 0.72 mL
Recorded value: 900 mL
